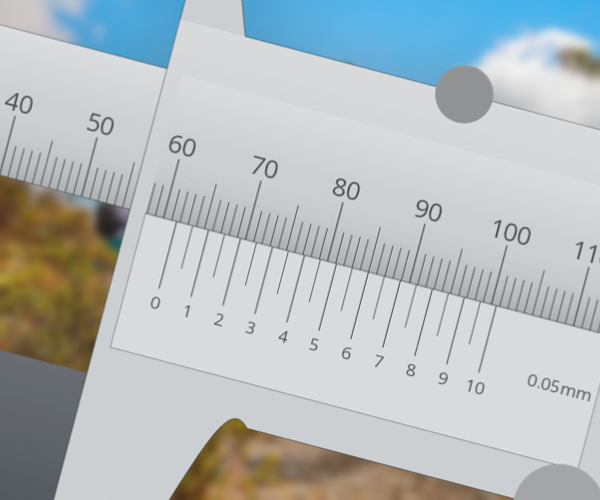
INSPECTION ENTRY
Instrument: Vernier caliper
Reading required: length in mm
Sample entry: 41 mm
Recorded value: 61.6 mm
